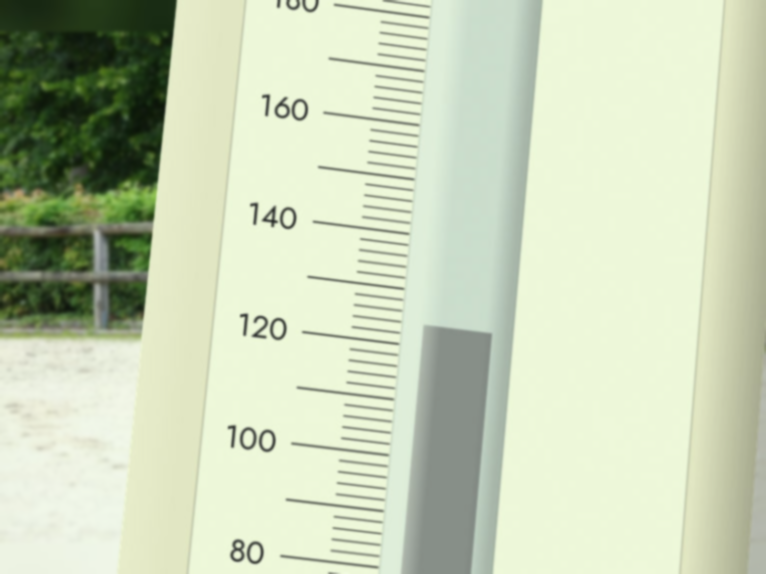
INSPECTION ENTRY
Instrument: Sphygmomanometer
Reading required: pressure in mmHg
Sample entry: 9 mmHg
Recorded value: 124 mmHg
